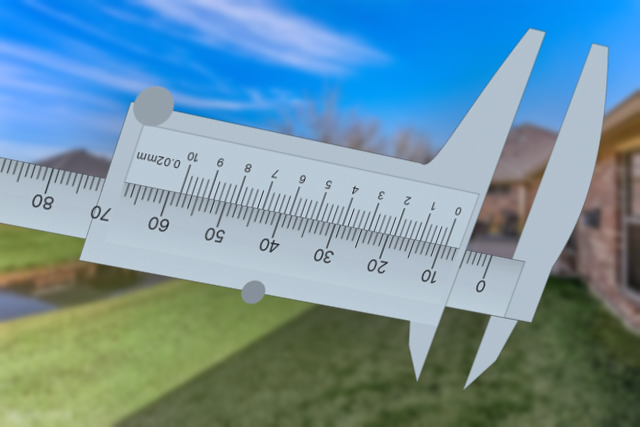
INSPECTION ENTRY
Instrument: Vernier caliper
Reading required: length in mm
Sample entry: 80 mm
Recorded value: 9.0 mm
